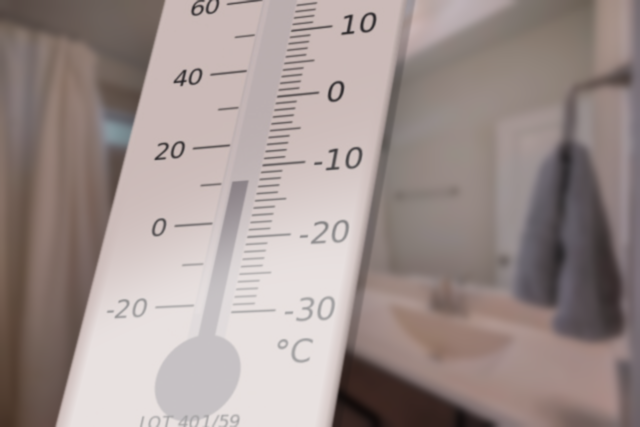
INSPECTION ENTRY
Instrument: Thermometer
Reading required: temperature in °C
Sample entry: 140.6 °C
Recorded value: -12 °C
